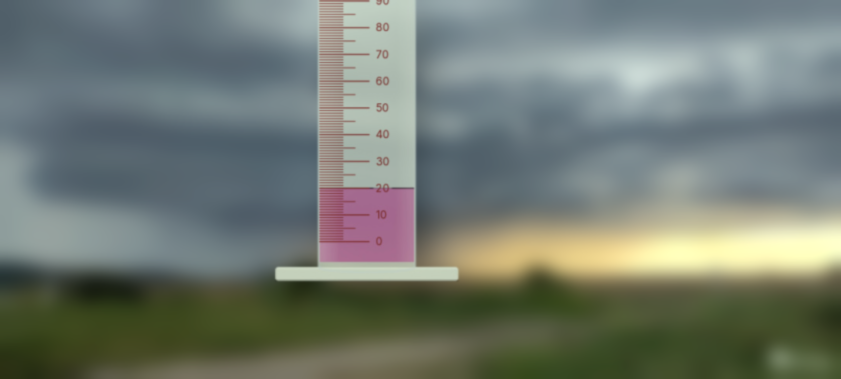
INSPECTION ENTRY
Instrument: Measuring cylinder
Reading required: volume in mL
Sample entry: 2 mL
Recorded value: 20 mL
